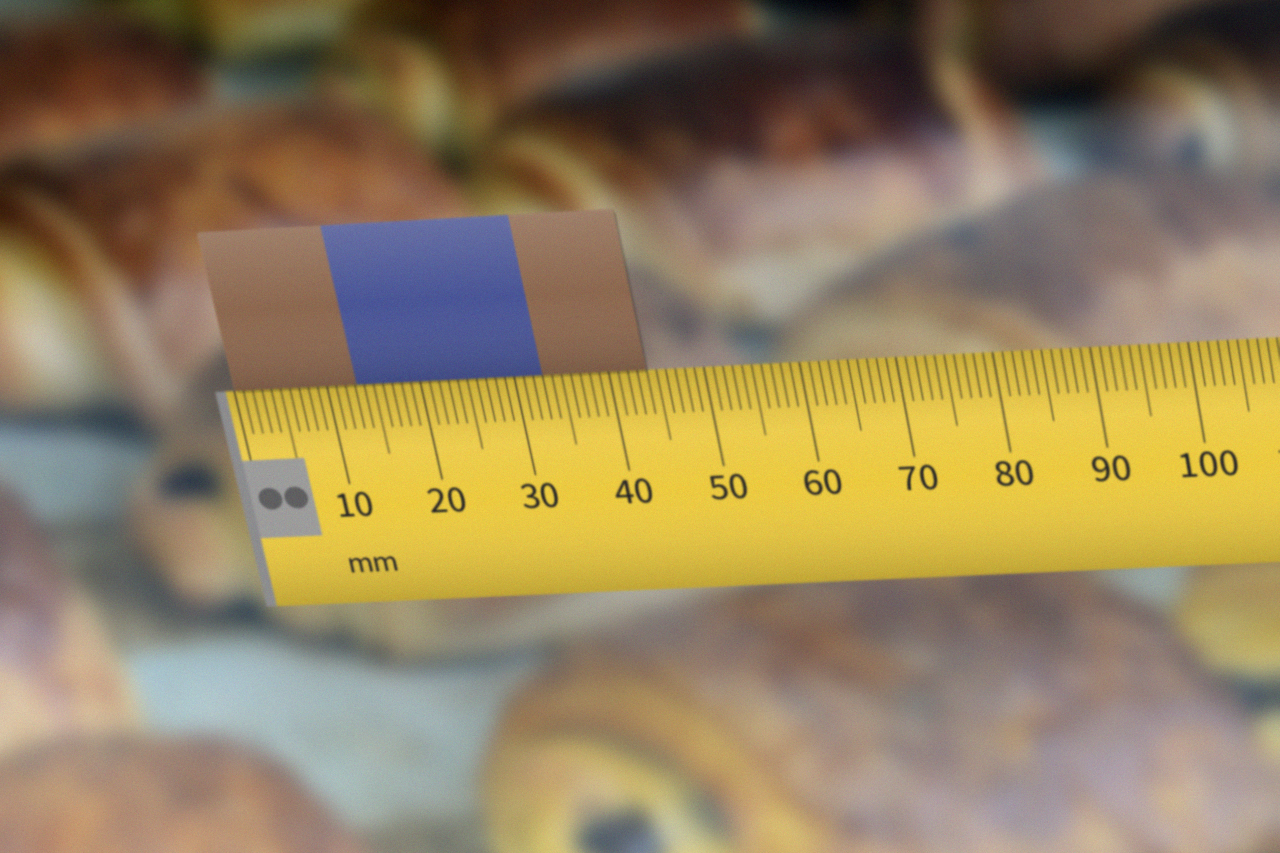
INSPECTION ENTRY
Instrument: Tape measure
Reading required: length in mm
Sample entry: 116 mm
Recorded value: 44 mm
